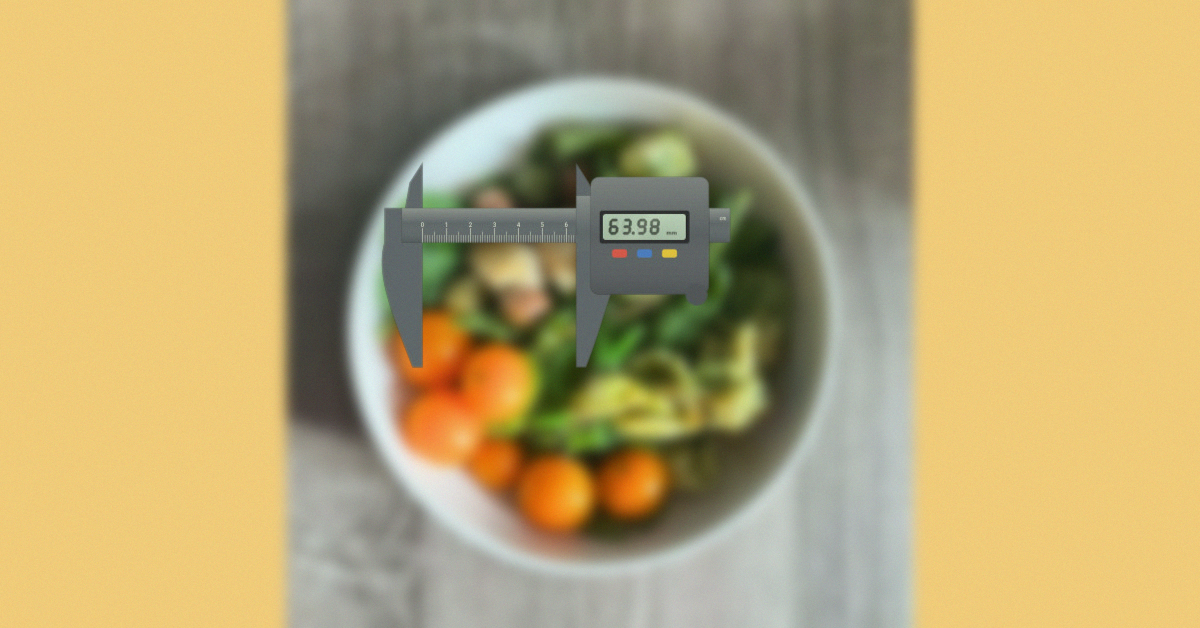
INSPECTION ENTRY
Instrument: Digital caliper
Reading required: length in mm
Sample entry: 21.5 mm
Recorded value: 63.98 mm
